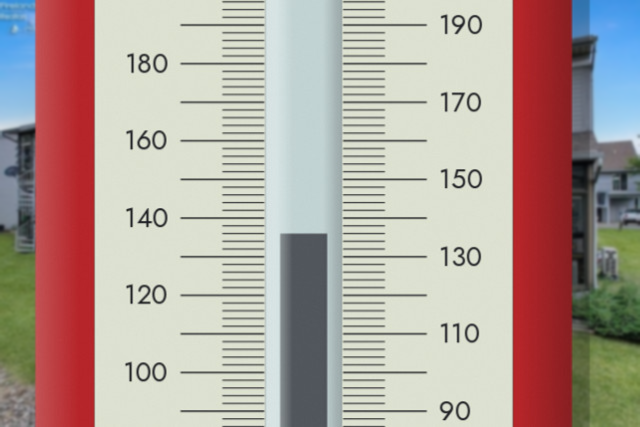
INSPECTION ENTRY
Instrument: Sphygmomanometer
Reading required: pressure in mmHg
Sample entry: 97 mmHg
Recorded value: 136 mmHg
